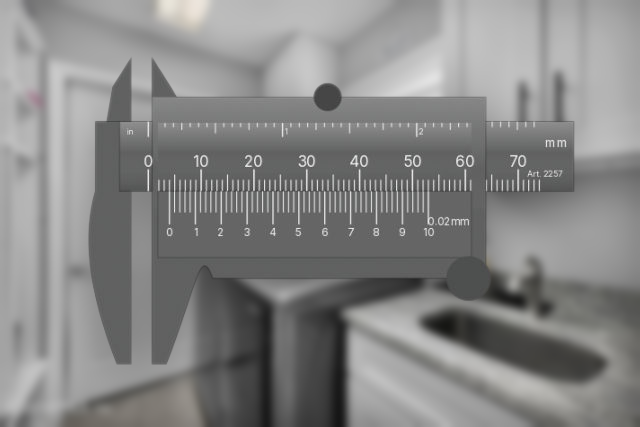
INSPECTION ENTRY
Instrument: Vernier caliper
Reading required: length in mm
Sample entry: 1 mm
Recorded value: 4.0 mm
